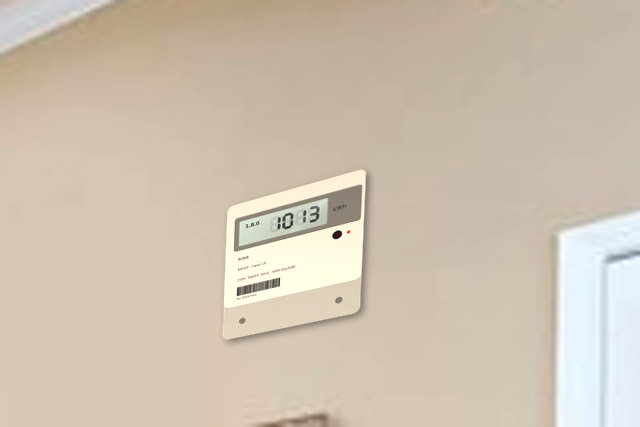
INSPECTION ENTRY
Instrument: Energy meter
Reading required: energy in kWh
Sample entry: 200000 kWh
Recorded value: 1013 kWh
